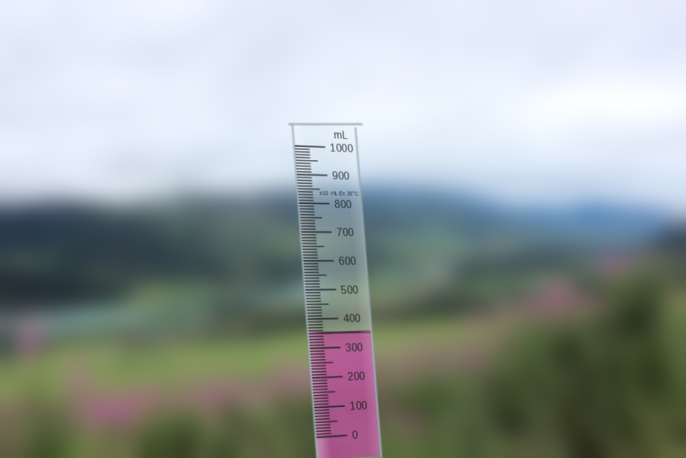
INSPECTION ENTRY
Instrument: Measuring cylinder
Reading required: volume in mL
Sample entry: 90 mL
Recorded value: 350 mL
